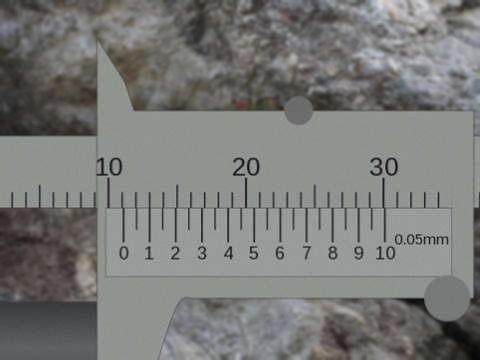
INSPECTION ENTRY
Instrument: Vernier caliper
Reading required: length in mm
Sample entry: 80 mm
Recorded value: 11.1 mm
